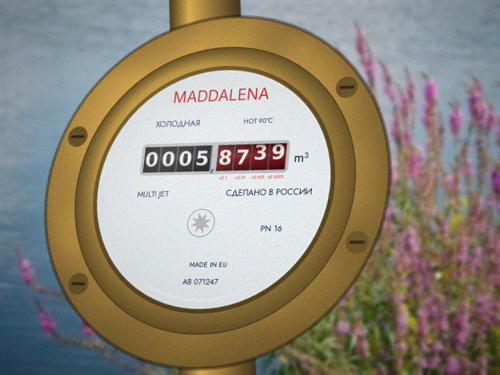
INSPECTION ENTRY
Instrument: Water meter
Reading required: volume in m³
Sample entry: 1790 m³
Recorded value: 5.8739 m³
